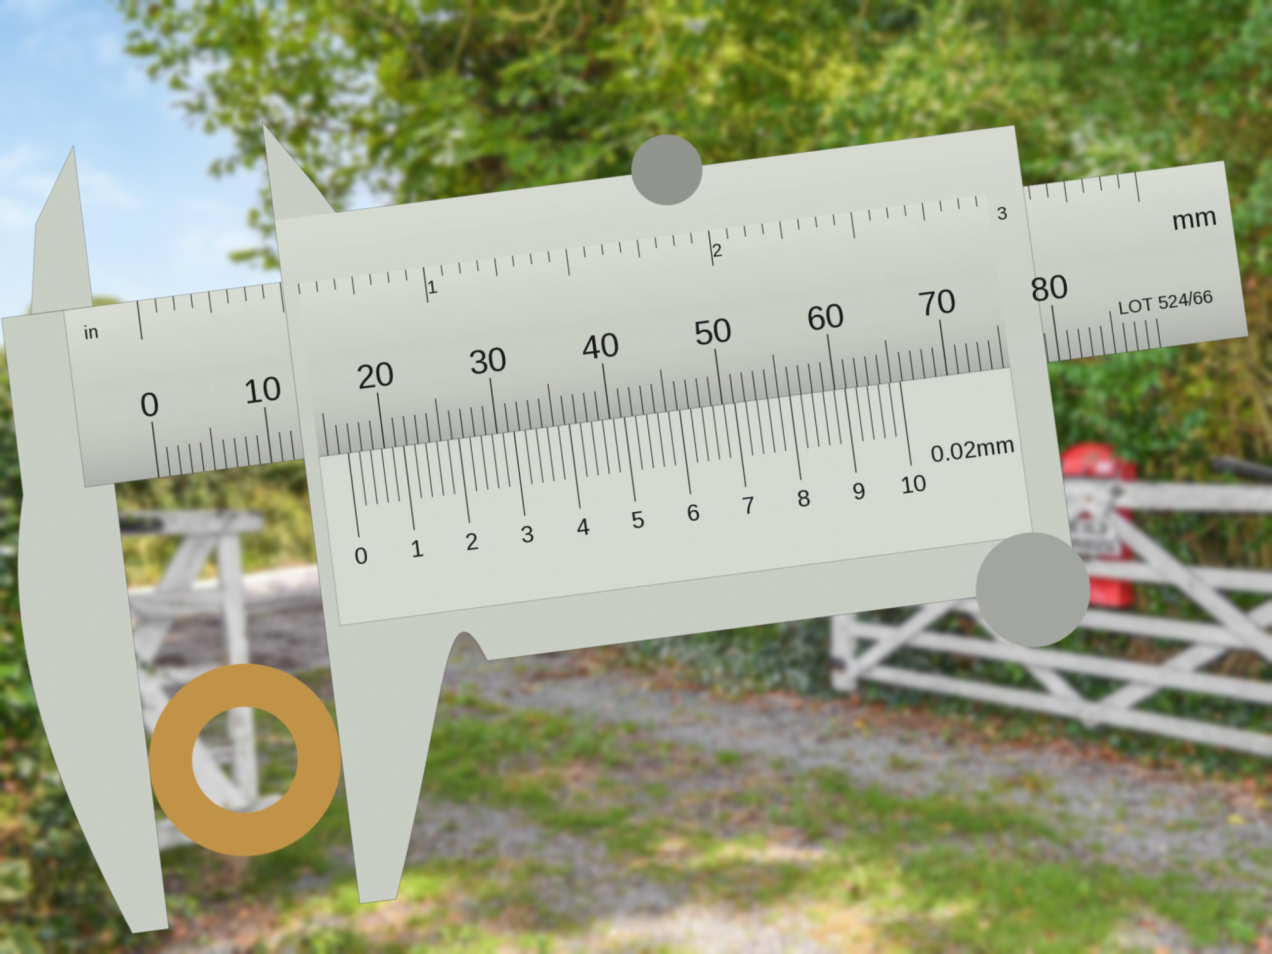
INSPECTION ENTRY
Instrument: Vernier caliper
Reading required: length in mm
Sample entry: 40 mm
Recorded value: 16.8 mm
